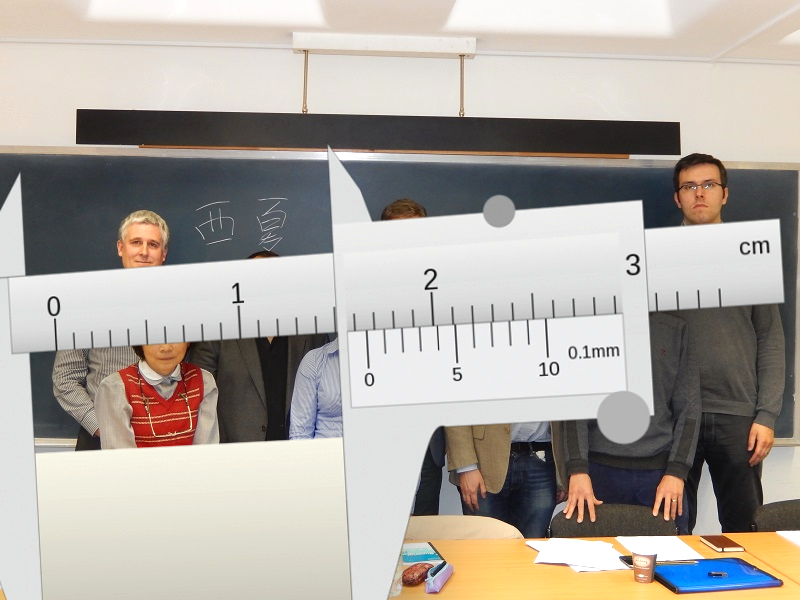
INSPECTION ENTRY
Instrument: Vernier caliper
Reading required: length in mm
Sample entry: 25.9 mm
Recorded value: 16.6 mm
